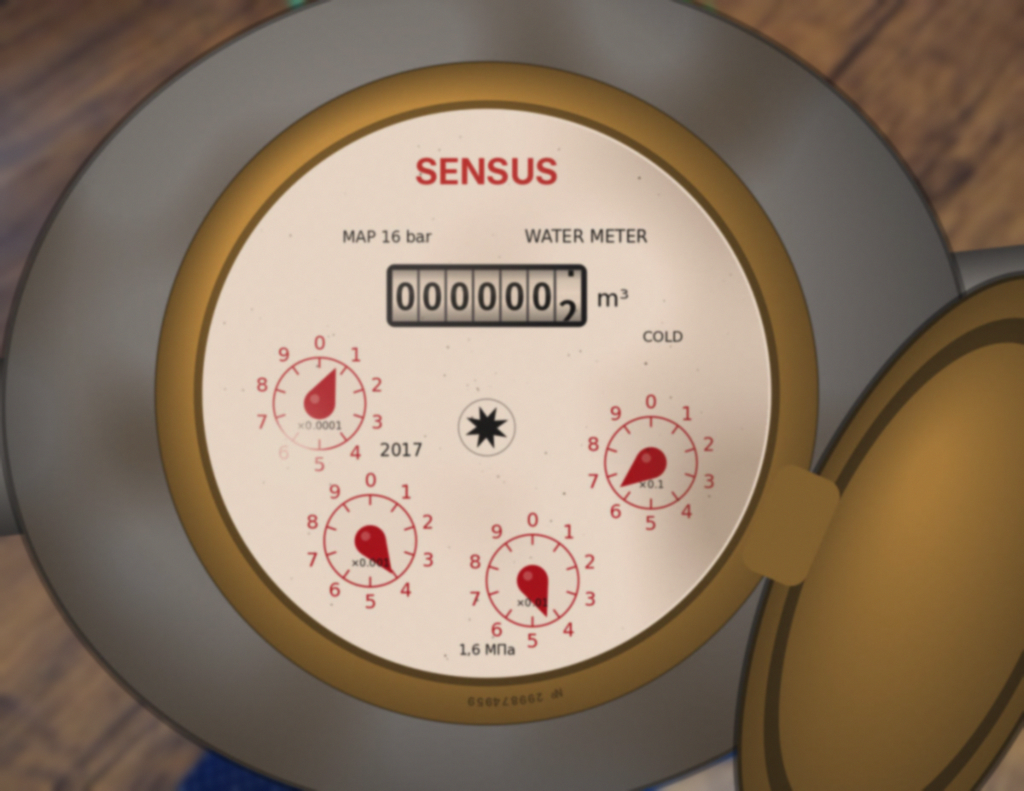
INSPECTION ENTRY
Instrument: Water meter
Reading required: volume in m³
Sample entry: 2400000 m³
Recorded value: 1.6440 m³
